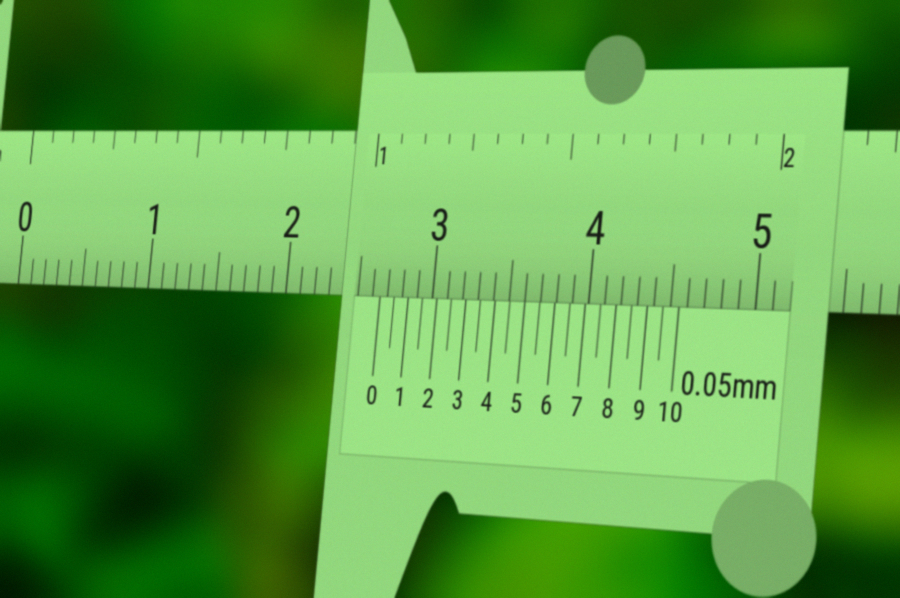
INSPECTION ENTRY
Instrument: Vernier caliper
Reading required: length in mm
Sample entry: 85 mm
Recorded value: 26.5 mm
